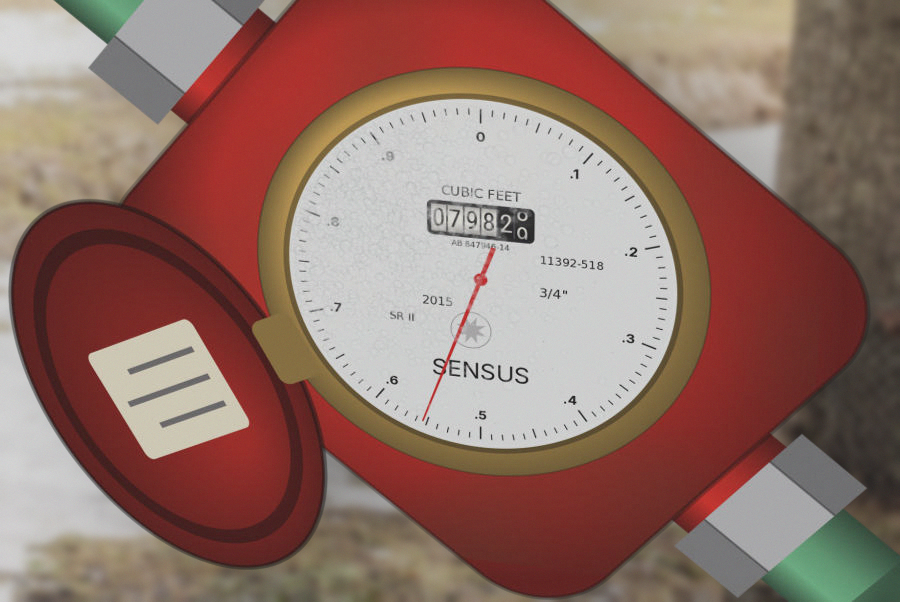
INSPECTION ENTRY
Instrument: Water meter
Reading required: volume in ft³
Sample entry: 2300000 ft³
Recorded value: 79828.55 ft³
